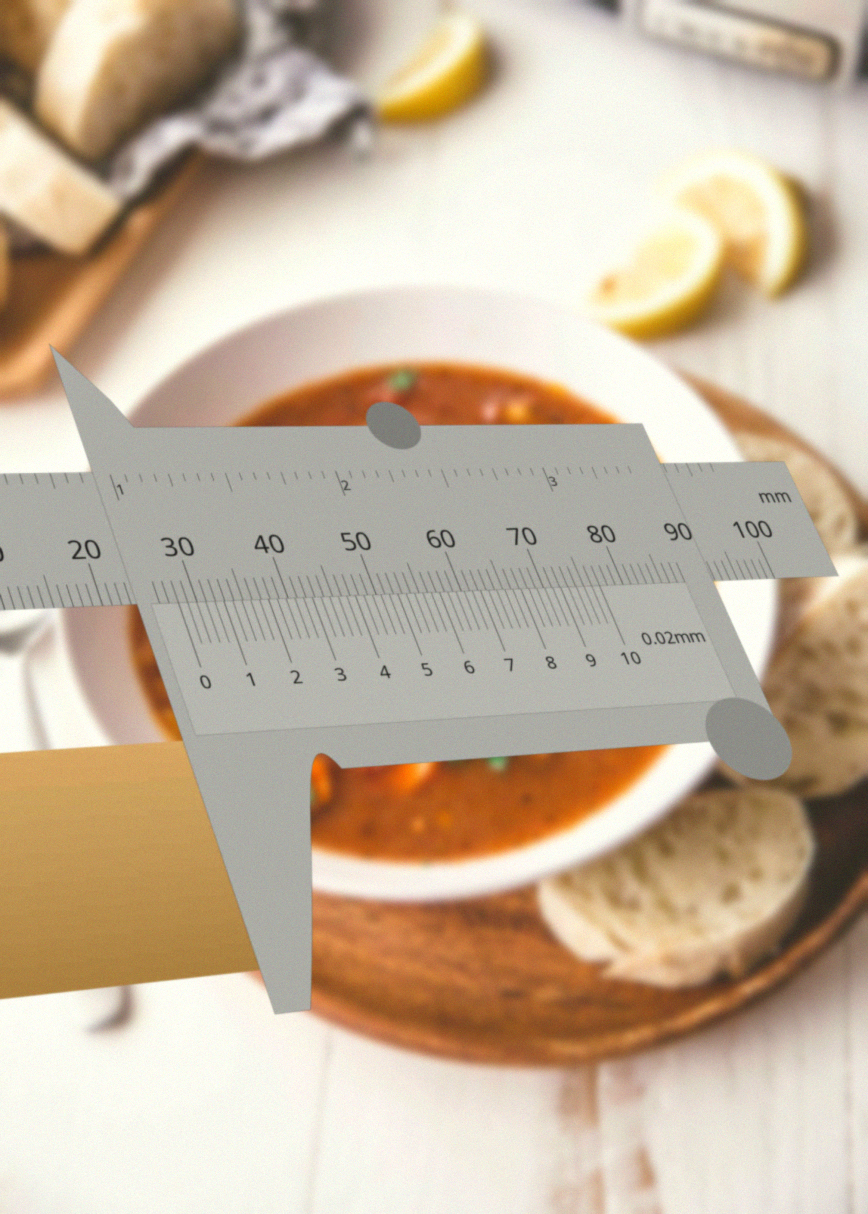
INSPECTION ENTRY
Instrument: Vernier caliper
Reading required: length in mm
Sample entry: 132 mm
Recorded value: 28.0 mm
